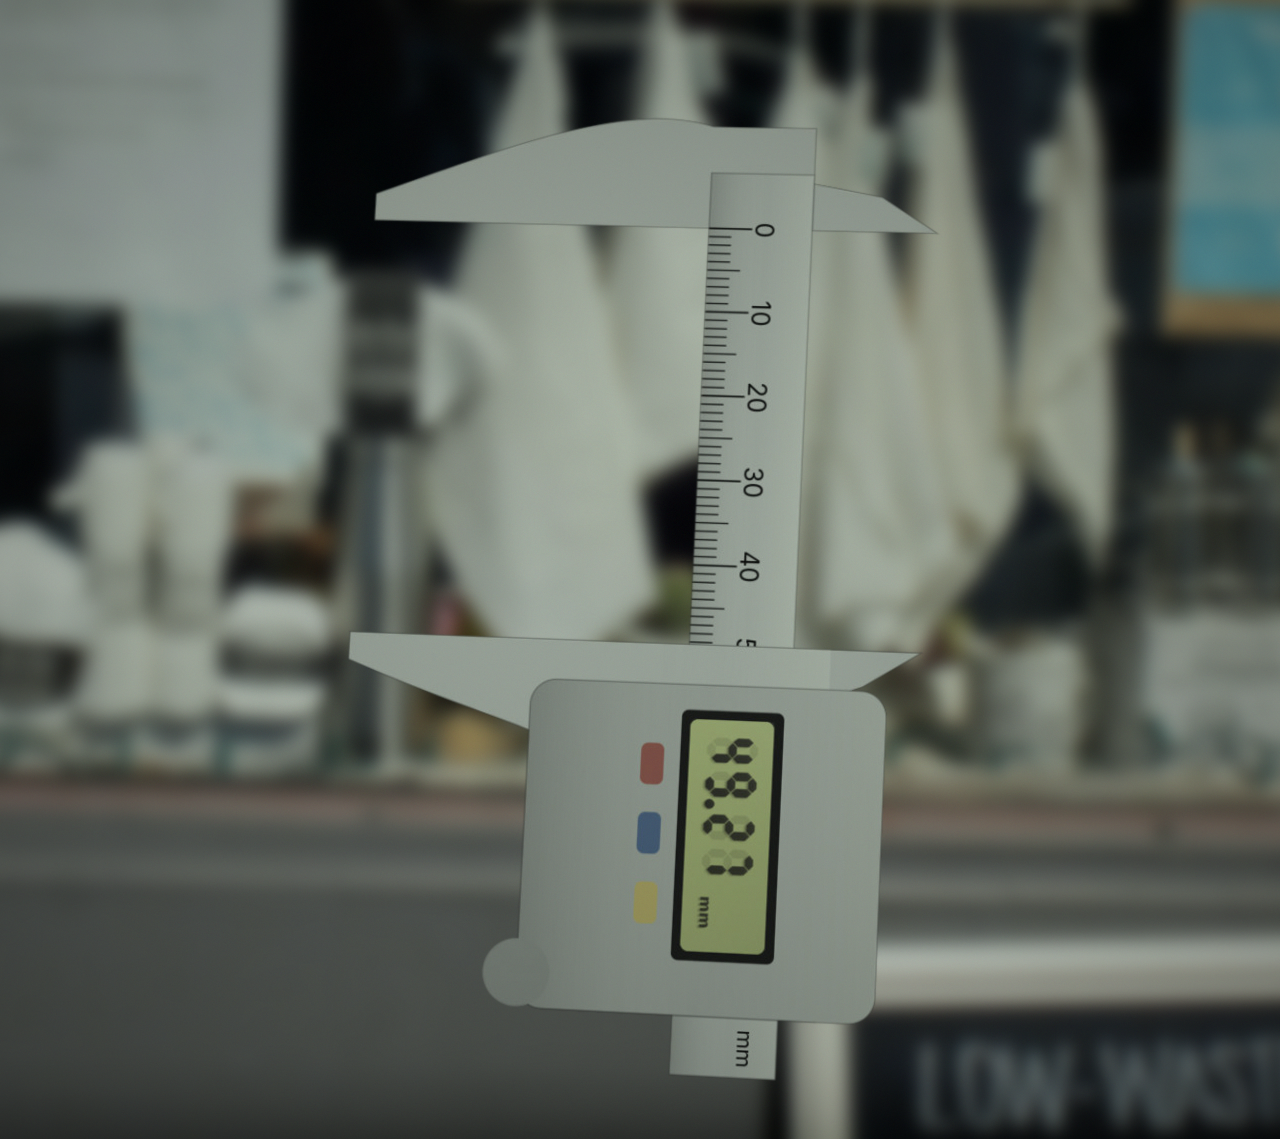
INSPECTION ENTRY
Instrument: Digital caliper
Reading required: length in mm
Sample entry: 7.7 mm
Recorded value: 49.27 mm
